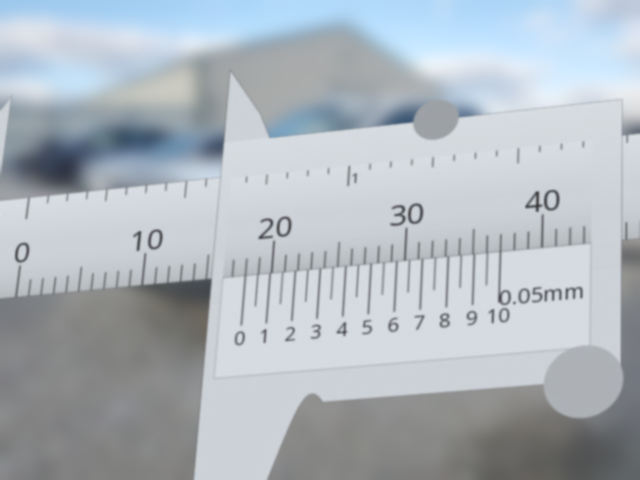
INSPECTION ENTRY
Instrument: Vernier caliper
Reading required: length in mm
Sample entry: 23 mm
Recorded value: 18.0 mm
